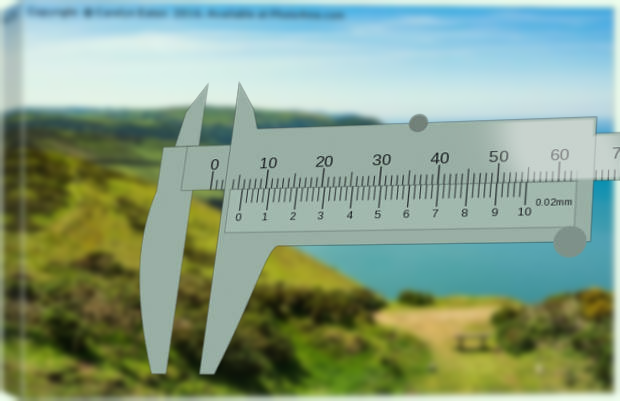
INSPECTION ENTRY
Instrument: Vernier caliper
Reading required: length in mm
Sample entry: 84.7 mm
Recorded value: 5.8 mm
